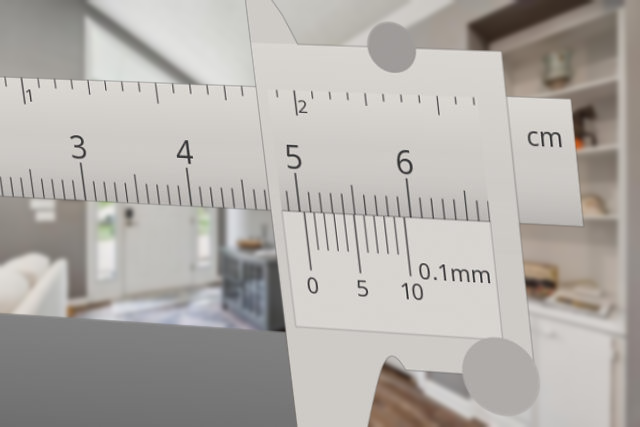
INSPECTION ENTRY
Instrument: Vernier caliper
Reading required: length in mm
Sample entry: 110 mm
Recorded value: 50.4 mm
